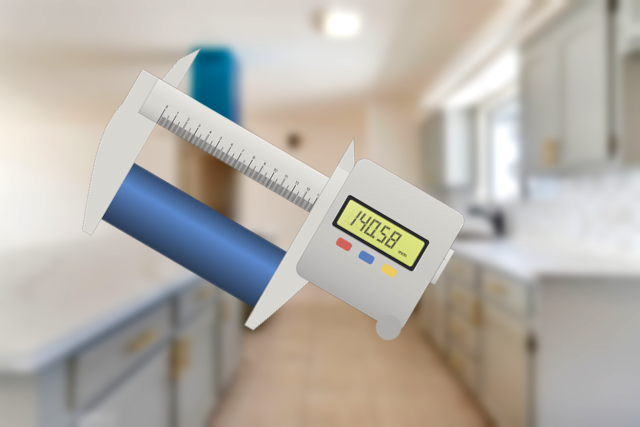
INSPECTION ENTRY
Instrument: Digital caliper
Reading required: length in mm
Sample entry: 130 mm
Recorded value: 140.58 mm
